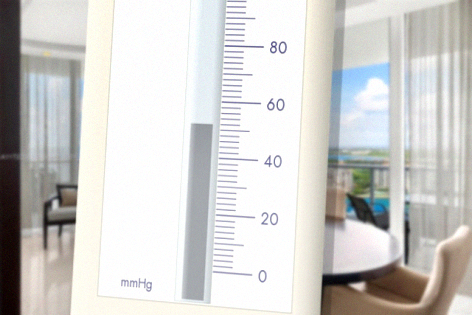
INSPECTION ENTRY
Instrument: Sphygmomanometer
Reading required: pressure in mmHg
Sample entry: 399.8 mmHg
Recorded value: 52 mmHg
